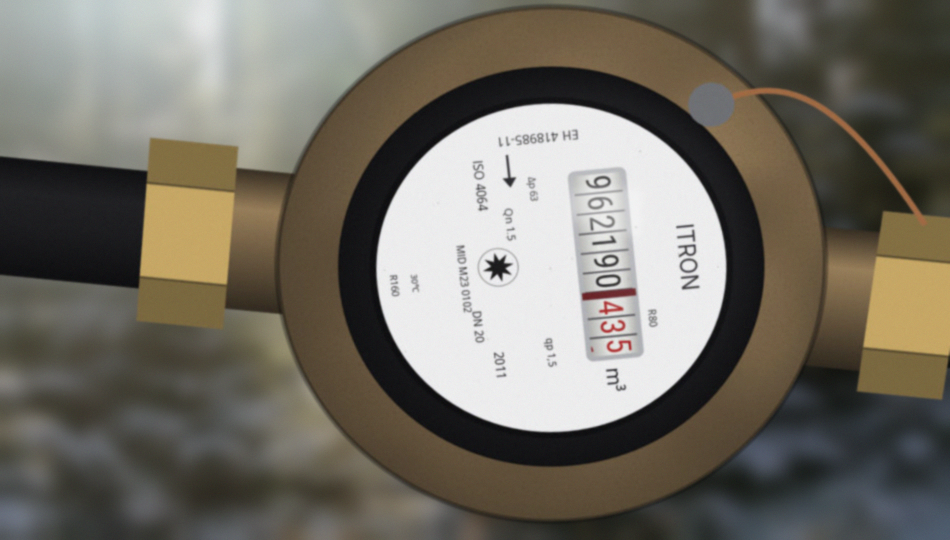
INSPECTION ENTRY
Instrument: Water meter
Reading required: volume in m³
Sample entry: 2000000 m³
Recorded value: 962190.435 m³
